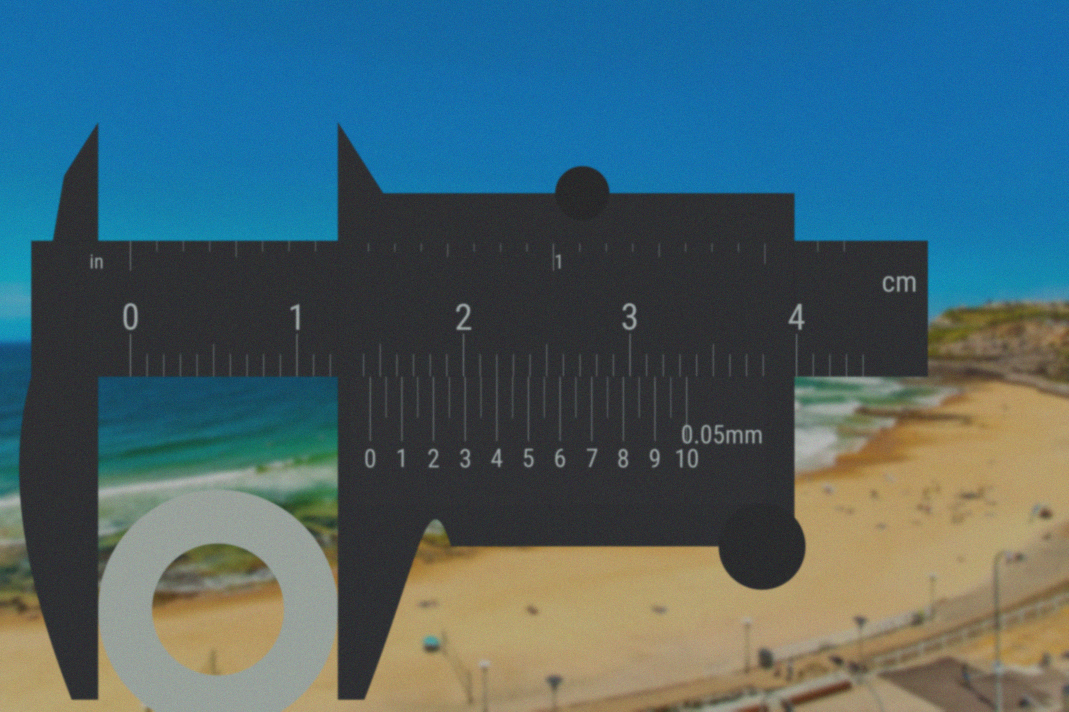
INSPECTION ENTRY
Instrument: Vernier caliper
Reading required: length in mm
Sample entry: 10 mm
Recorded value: 14.4 mm
